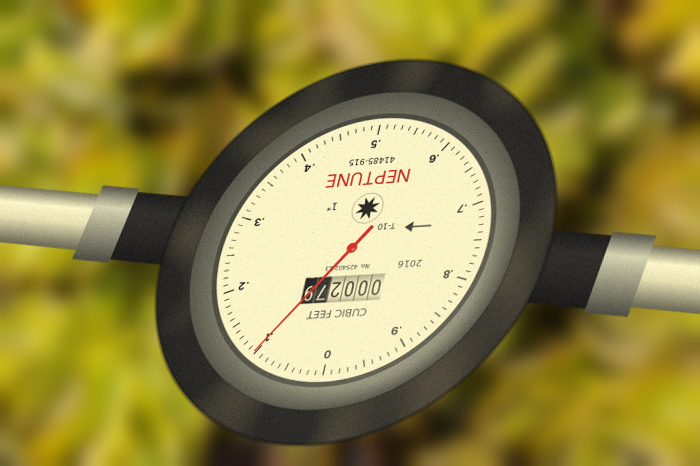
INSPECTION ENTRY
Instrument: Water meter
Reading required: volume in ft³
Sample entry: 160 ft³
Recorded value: 279.10 ft³
